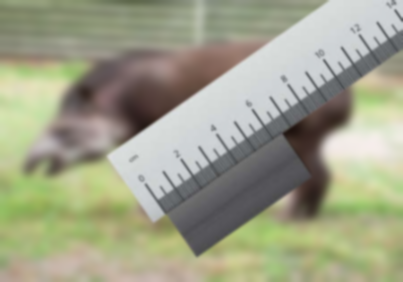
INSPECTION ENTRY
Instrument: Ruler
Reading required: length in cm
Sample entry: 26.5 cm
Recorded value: 6.5 cm
